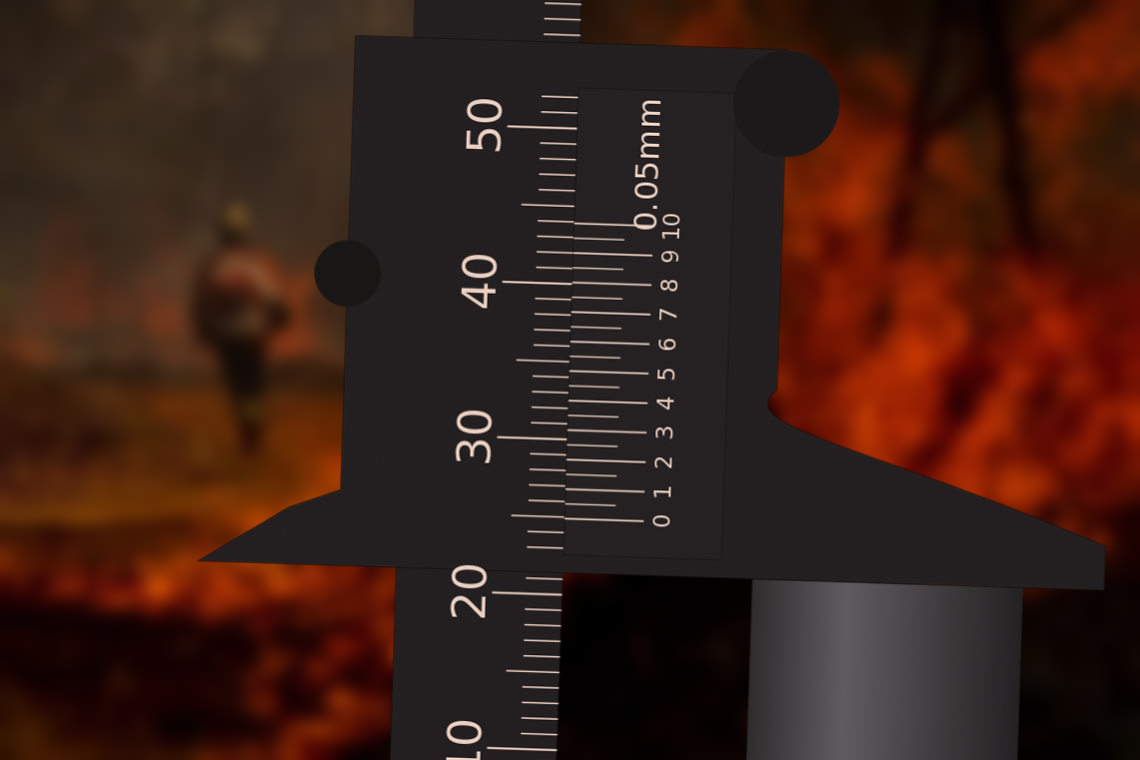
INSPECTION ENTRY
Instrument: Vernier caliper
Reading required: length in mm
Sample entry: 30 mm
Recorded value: 24.9 mm
